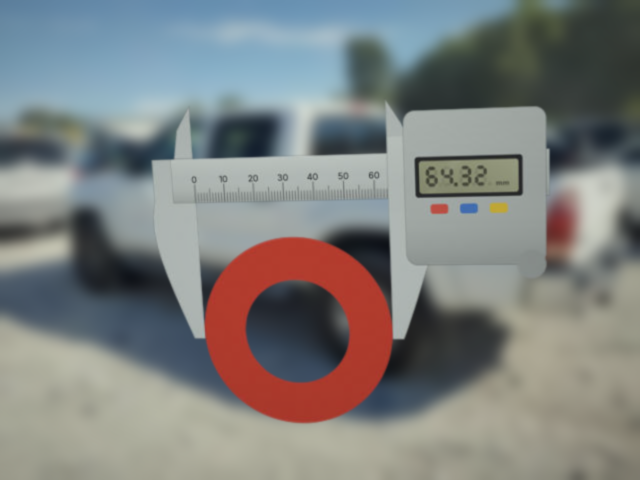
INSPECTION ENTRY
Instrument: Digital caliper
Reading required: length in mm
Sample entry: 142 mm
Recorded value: 64.32 mm
